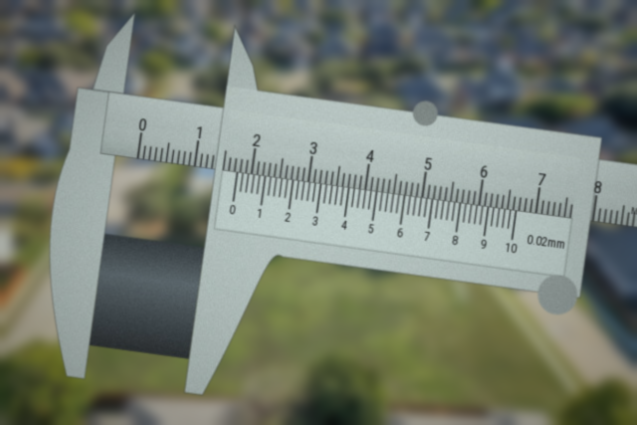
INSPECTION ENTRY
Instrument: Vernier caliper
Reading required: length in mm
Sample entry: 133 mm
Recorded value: 17.5 mm
